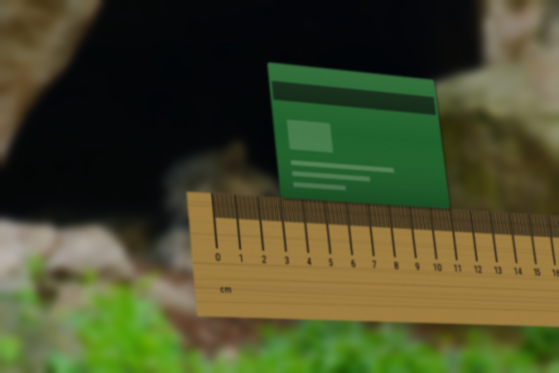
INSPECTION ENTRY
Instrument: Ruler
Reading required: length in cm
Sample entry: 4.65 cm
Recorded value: 8 cm
